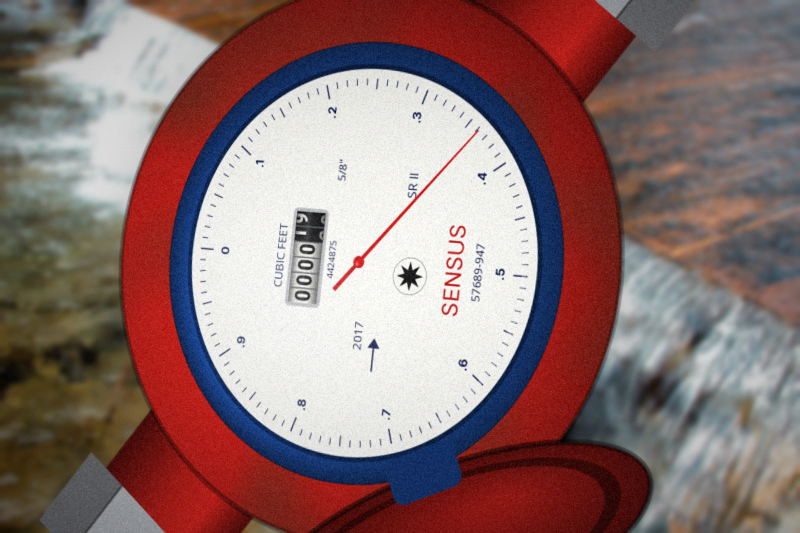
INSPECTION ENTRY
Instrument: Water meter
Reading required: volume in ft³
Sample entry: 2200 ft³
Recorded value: 19.36 ft³
